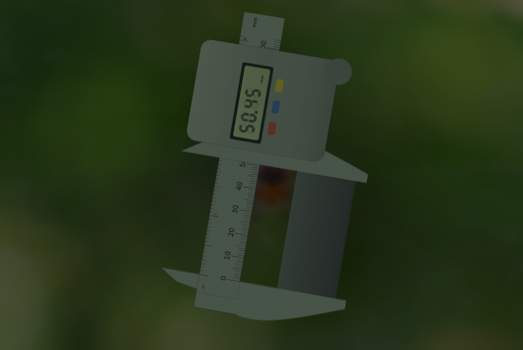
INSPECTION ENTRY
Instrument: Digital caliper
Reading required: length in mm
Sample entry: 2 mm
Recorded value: 50.45 mm
